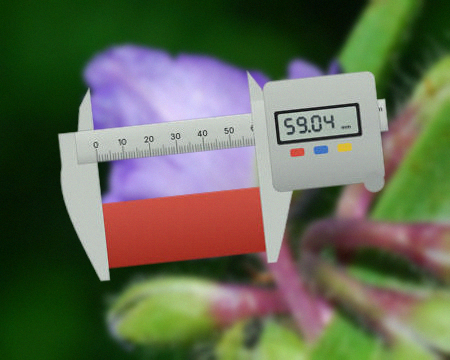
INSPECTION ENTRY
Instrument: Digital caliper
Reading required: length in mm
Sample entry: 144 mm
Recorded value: 59.04 mm
